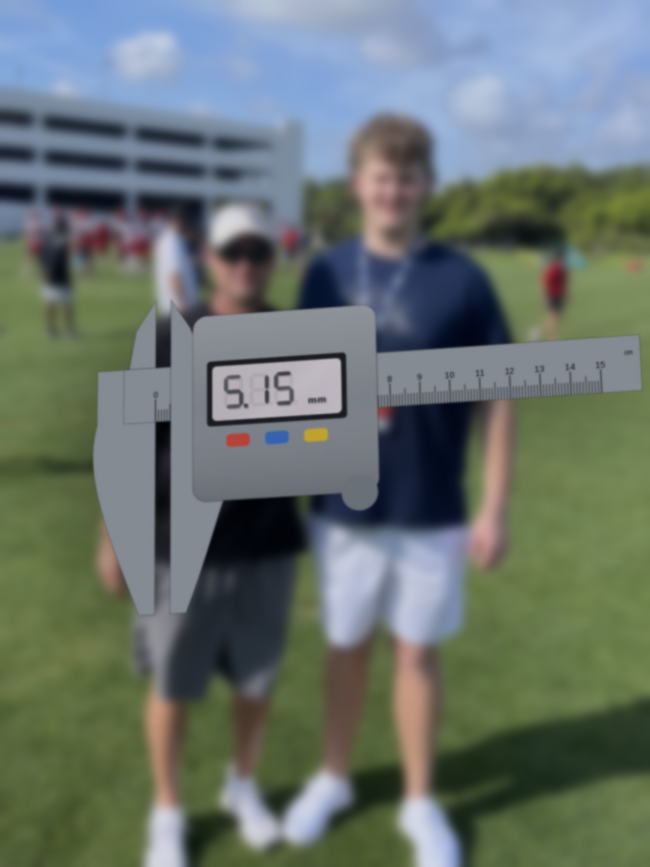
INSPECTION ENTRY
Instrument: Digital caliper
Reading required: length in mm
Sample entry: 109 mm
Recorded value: 5.15 mm
